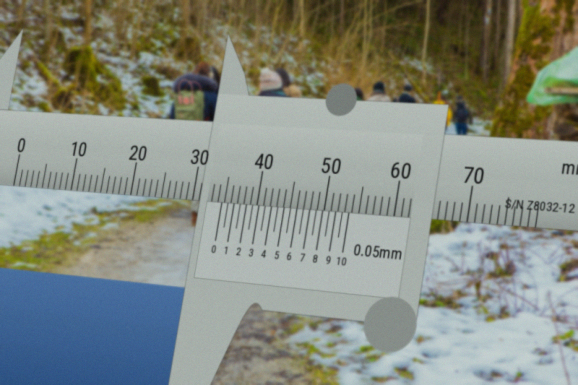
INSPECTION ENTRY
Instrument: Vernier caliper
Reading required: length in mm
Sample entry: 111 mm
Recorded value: 34.6 mm
